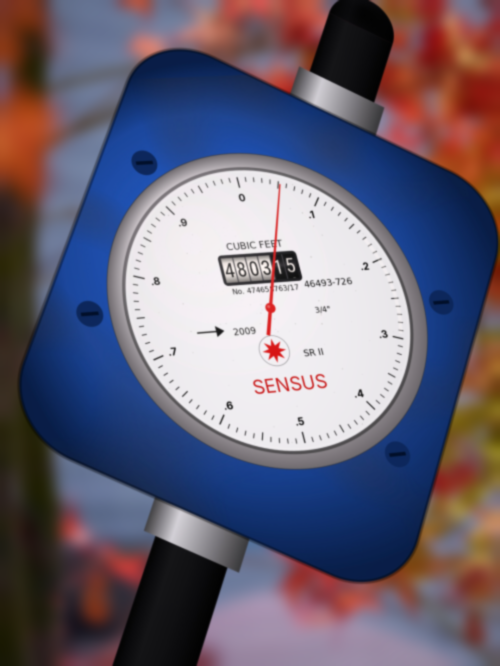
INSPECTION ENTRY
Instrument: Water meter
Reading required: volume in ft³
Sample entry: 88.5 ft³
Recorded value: 480315.05 ft³
